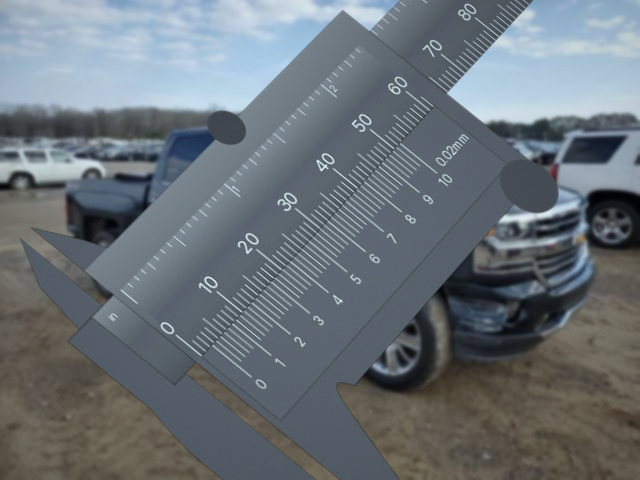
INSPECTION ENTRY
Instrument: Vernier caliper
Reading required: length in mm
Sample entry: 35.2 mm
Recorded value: 2.5 mm
